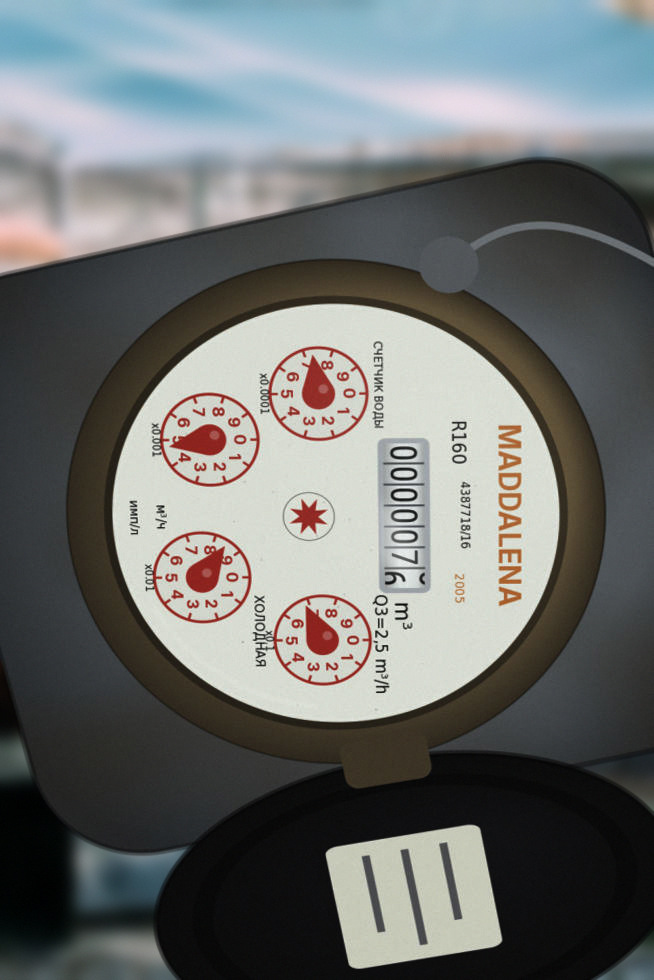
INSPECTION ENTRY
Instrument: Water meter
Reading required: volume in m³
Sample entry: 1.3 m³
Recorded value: 75.6847 m³
